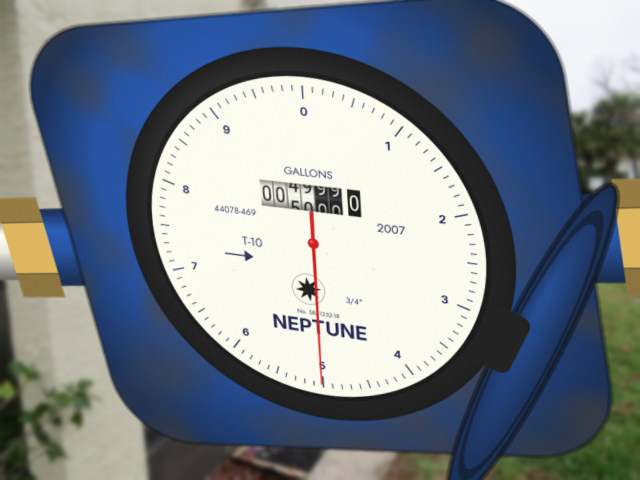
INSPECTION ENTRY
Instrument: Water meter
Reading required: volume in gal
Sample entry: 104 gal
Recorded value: 49995.0 gal
